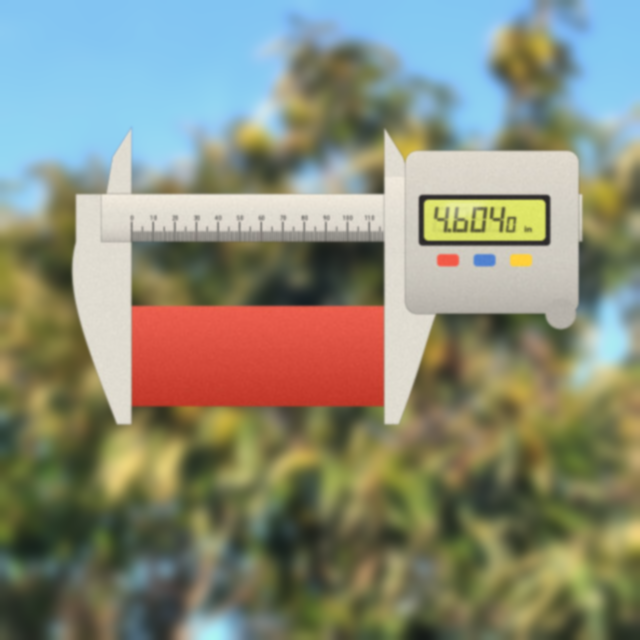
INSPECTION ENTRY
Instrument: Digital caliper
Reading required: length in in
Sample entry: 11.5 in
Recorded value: 4.6040 in
